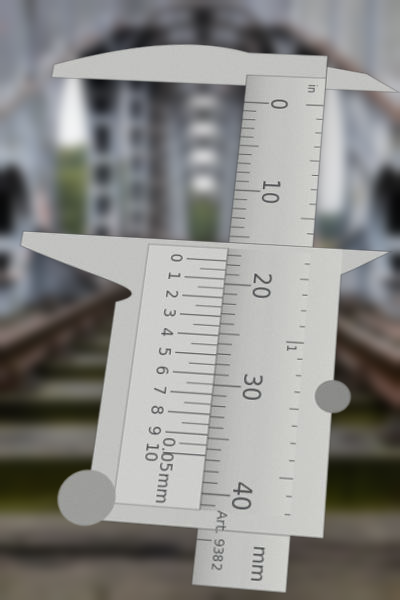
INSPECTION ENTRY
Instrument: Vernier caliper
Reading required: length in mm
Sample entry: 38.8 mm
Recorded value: 17.6 mm
